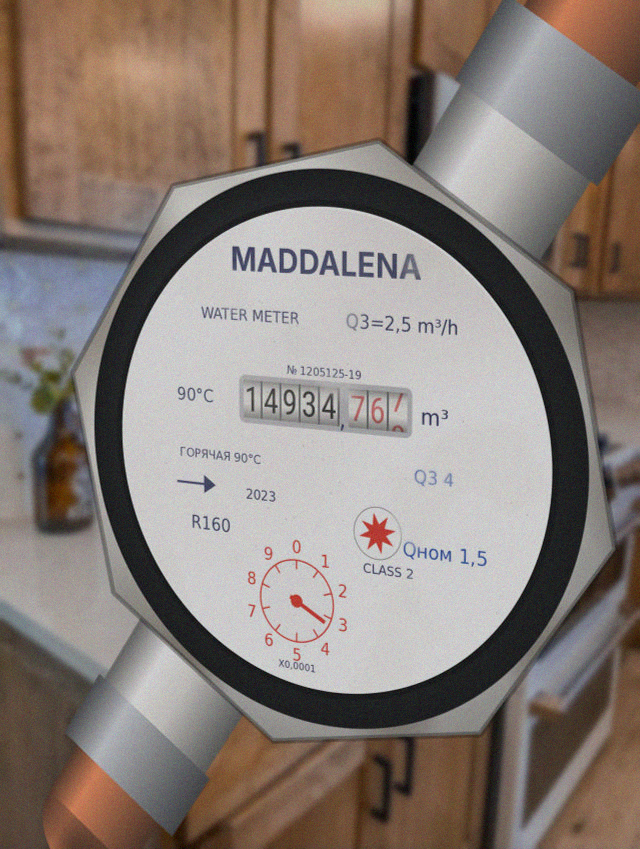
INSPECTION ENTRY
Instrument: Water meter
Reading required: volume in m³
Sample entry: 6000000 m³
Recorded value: 14934.7673 m³
